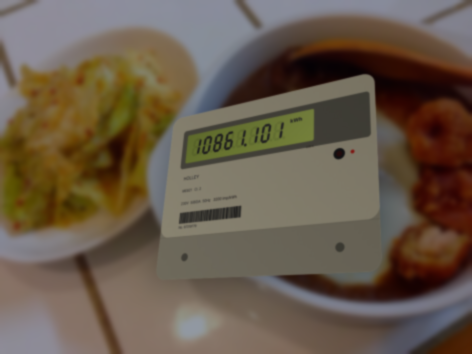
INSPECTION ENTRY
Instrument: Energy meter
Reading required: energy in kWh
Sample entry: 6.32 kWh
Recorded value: 10861.101 kWh
